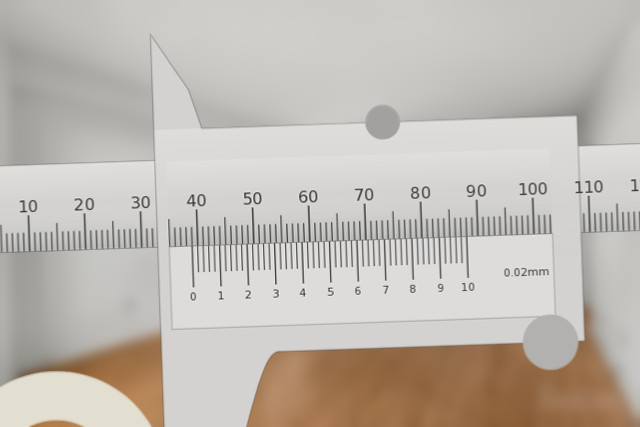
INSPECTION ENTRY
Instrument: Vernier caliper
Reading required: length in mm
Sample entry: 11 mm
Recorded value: 39.0 mm
